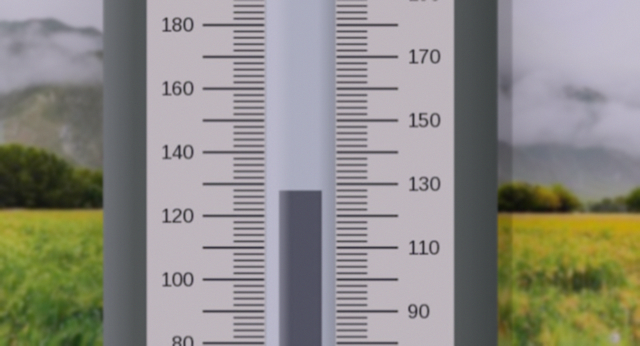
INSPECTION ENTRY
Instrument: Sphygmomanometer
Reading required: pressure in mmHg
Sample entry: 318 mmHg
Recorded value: 128 mmHg
